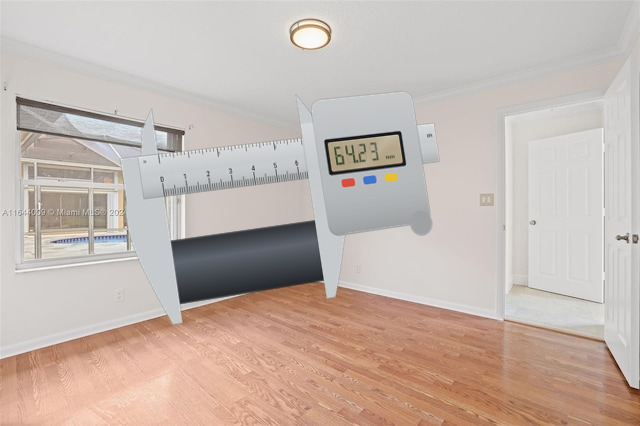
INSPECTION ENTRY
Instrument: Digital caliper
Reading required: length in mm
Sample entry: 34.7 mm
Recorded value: 64.23 mm
